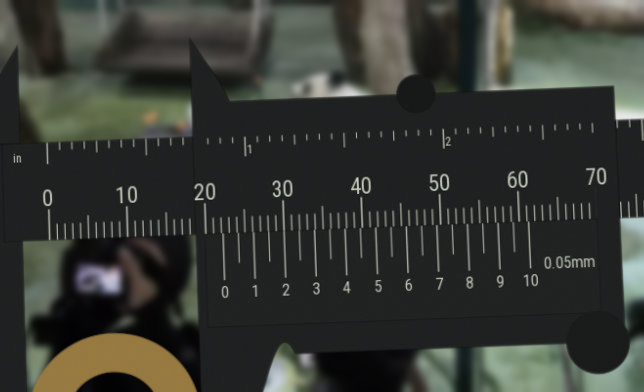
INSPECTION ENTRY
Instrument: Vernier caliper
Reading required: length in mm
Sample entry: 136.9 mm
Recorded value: 22.2 mm
